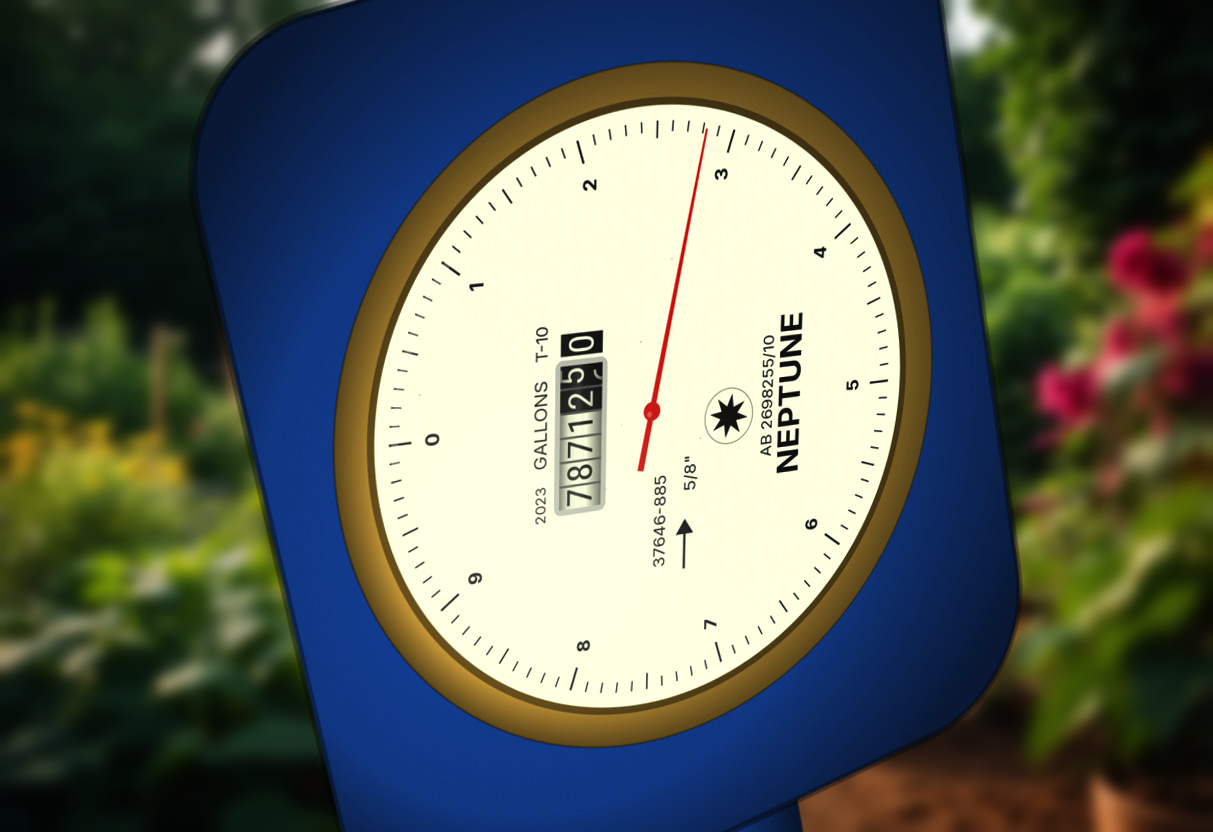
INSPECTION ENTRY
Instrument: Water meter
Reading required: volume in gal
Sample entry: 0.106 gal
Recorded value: 7871252.8 gal
